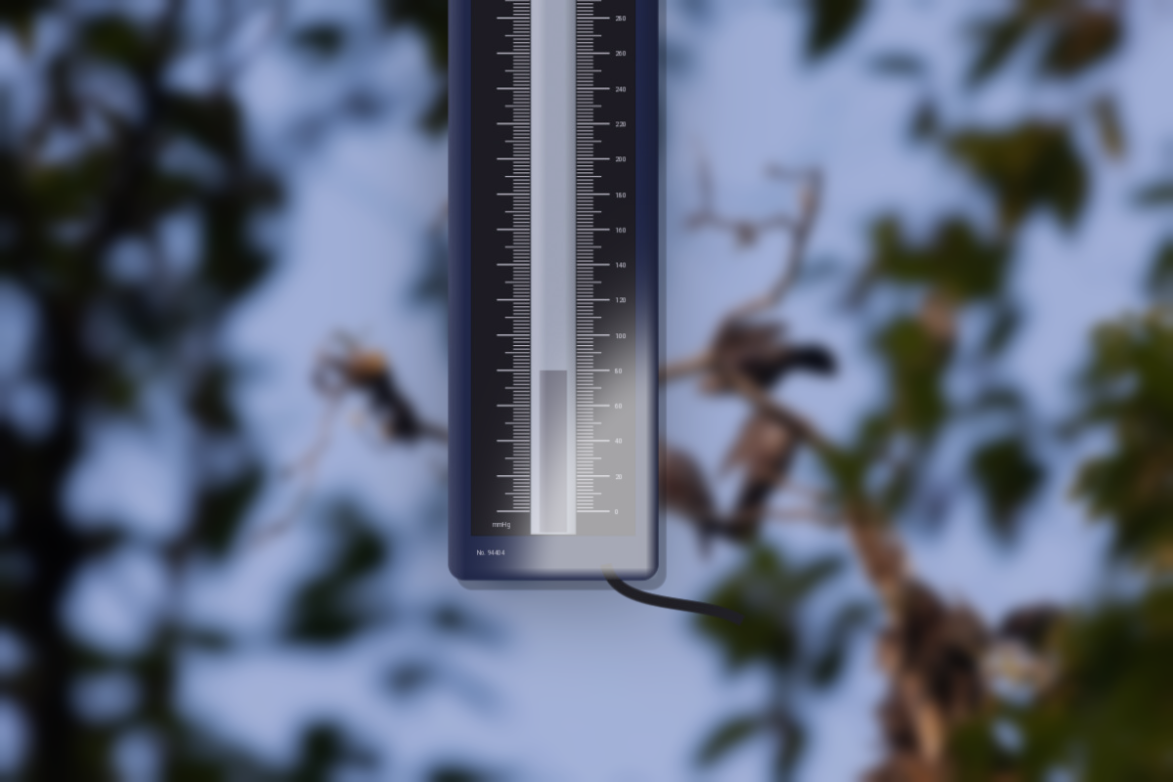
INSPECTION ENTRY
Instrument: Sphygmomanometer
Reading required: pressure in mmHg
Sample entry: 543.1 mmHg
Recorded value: 80 mmHg
